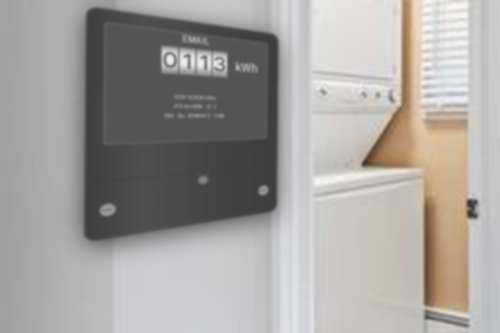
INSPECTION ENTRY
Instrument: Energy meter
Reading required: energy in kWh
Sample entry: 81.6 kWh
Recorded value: 113 kWh
